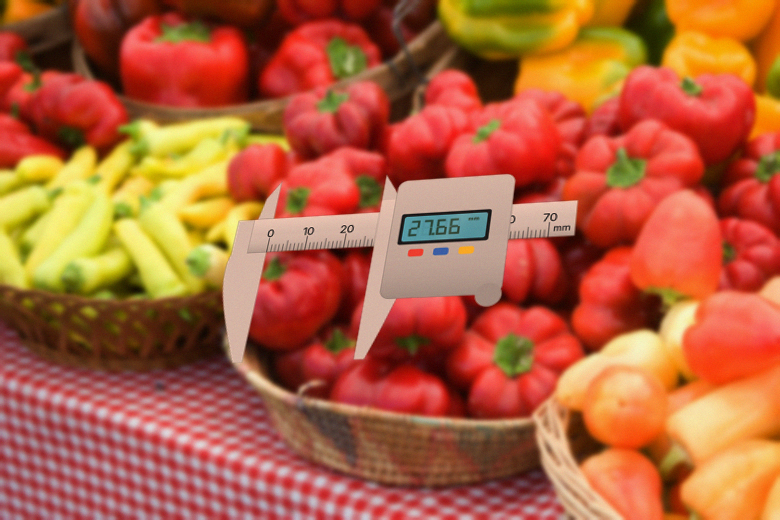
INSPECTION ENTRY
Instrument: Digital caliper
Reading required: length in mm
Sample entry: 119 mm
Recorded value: 27.66 mm
